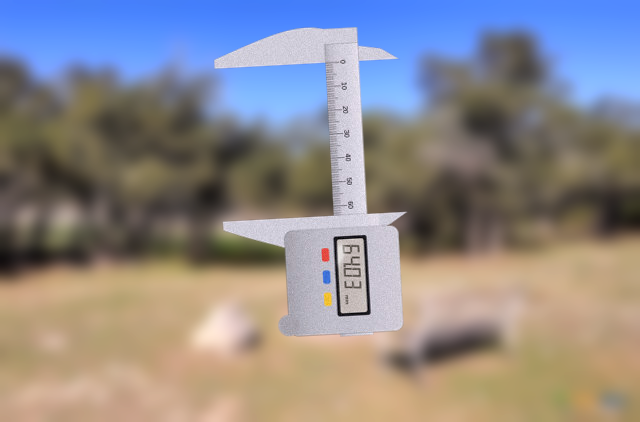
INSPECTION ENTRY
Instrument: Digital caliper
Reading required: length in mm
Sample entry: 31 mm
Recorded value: 64.03 mm
